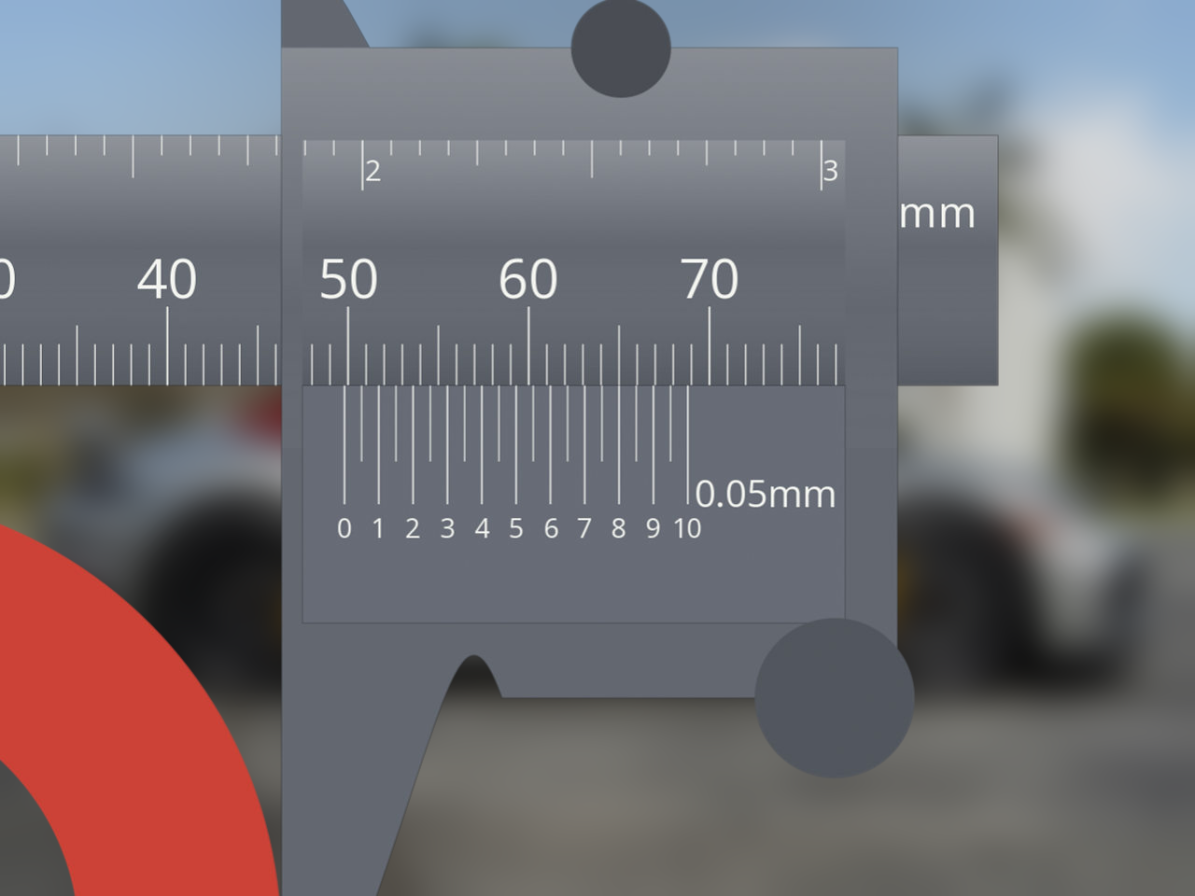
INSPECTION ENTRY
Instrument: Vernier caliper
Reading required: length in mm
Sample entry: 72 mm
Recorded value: 49.8 mm
